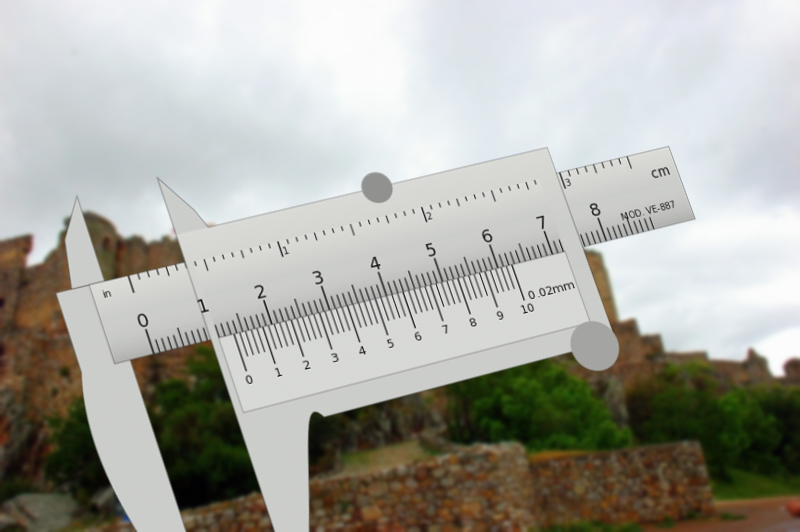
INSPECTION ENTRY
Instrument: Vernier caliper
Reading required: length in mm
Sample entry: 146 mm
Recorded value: 13.5 mm
